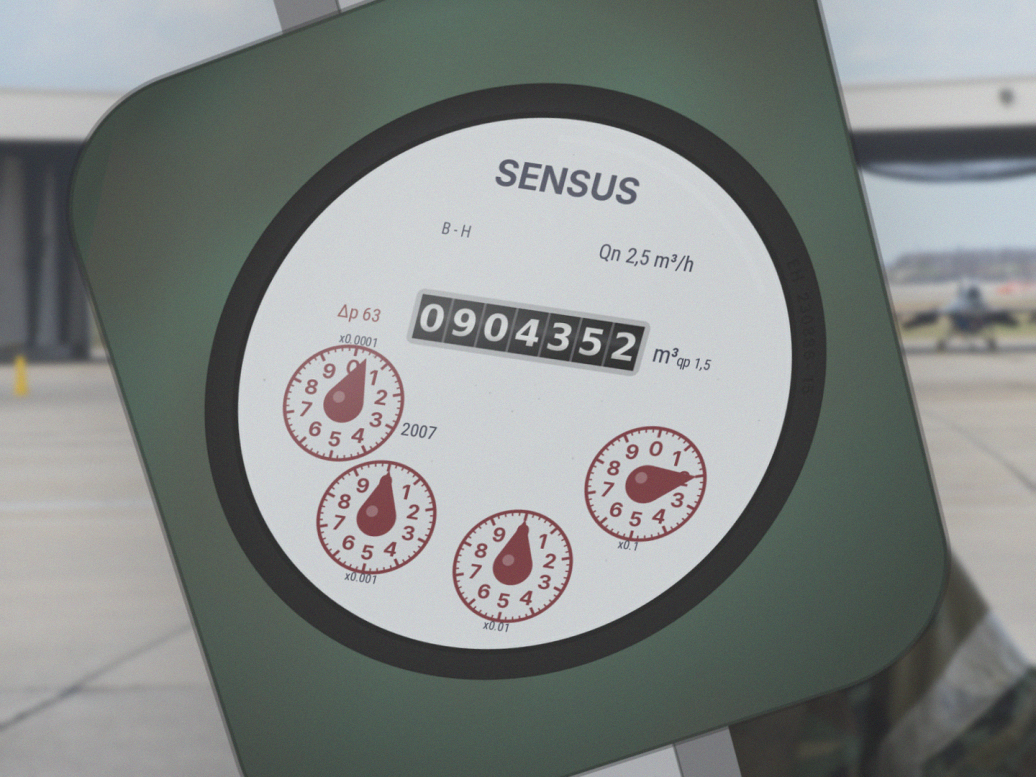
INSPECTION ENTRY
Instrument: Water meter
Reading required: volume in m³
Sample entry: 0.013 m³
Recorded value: 904352.2000 m³
